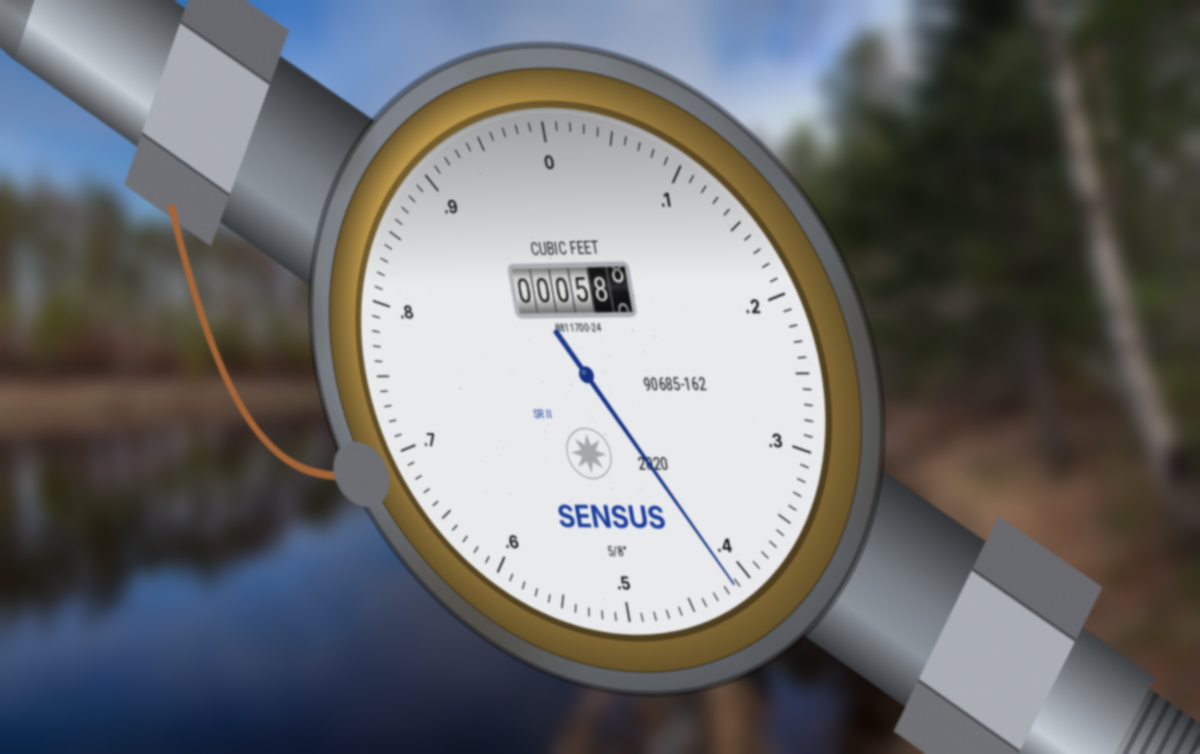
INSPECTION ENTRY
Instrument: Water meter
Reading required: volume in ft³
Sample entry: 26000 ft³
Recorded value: 588.41 ft³
